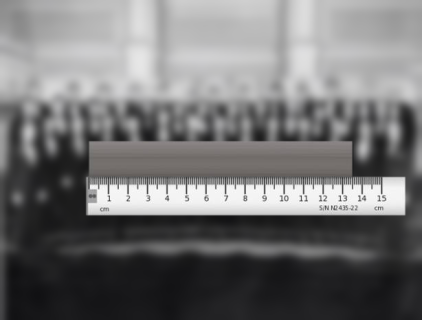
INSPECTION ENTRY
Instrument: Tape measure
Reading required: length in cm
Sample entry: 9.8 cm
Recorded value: 13.5 cm
